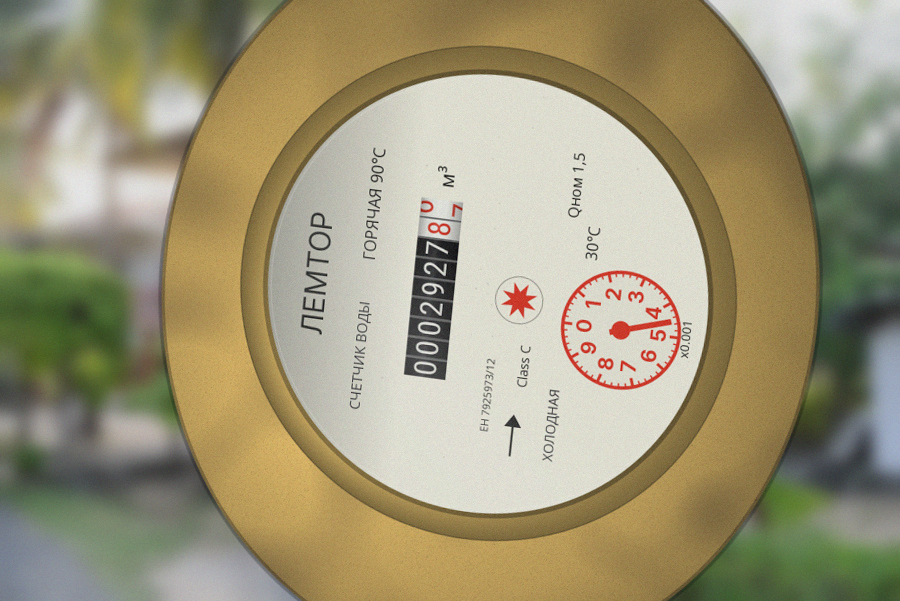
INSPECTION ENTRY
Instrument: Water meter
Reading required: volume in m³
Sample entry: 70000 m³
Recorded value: 2927.864 m³
